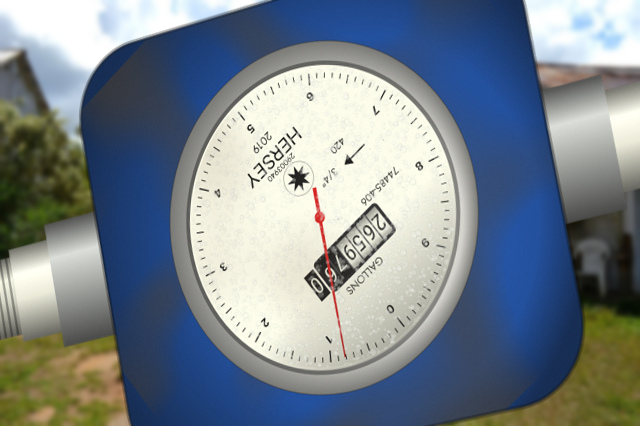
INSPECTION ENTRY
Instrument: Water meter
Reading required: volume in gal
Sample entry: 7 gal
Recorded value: 2659760.8 gal
